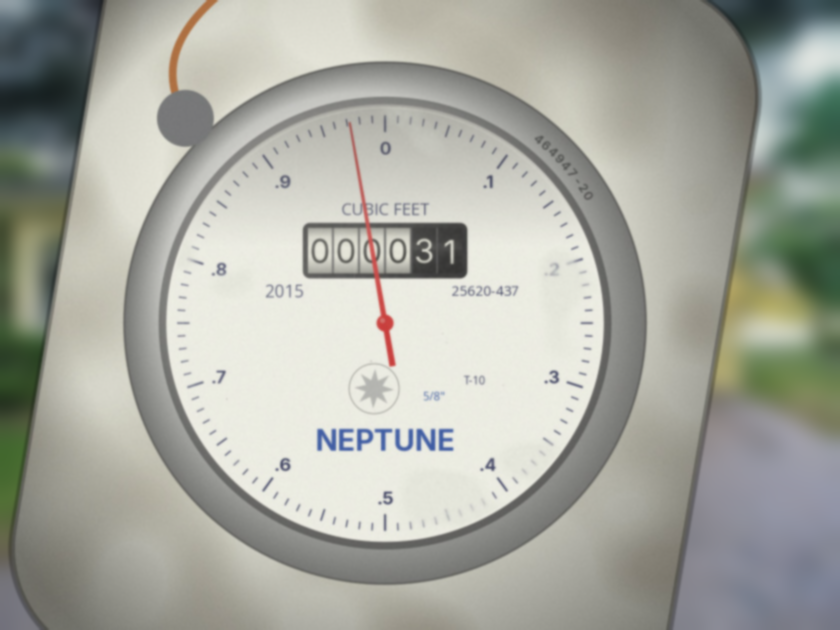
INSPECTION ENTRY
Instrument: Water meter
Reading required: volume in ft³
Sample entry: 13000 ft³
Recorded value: 30.97 ft³
